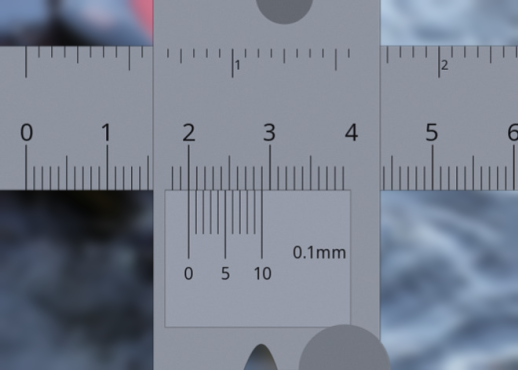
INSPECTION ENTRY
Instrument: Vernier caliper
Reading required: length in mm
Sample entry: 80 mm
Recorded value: 20.0 mm
